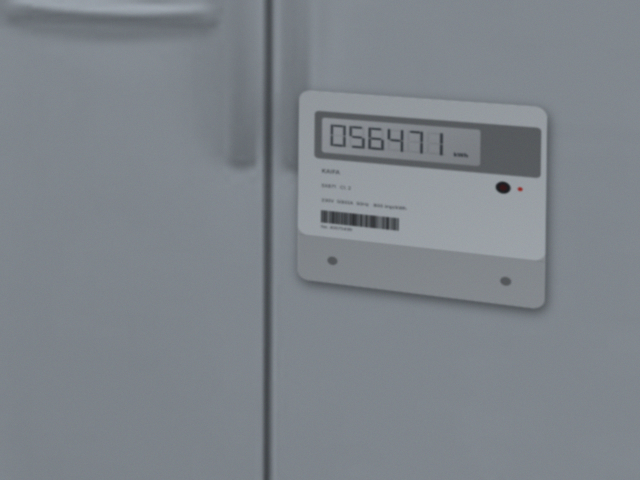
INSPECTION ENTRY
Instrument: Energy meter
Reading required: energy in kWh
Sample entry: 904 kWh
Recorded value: 56471 kWh
